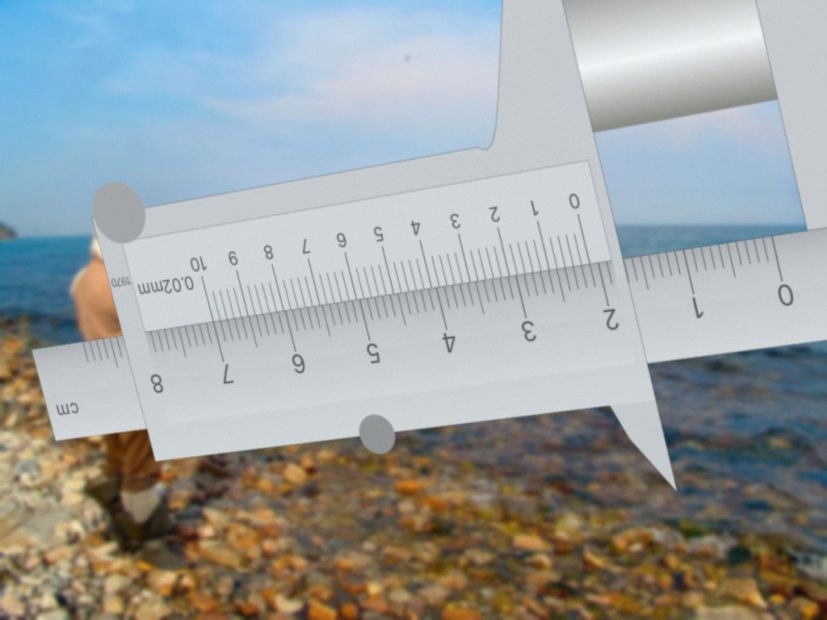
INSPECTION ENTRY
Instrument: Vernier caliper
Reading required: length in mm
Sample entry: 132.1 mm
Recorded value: 21.0 mm
